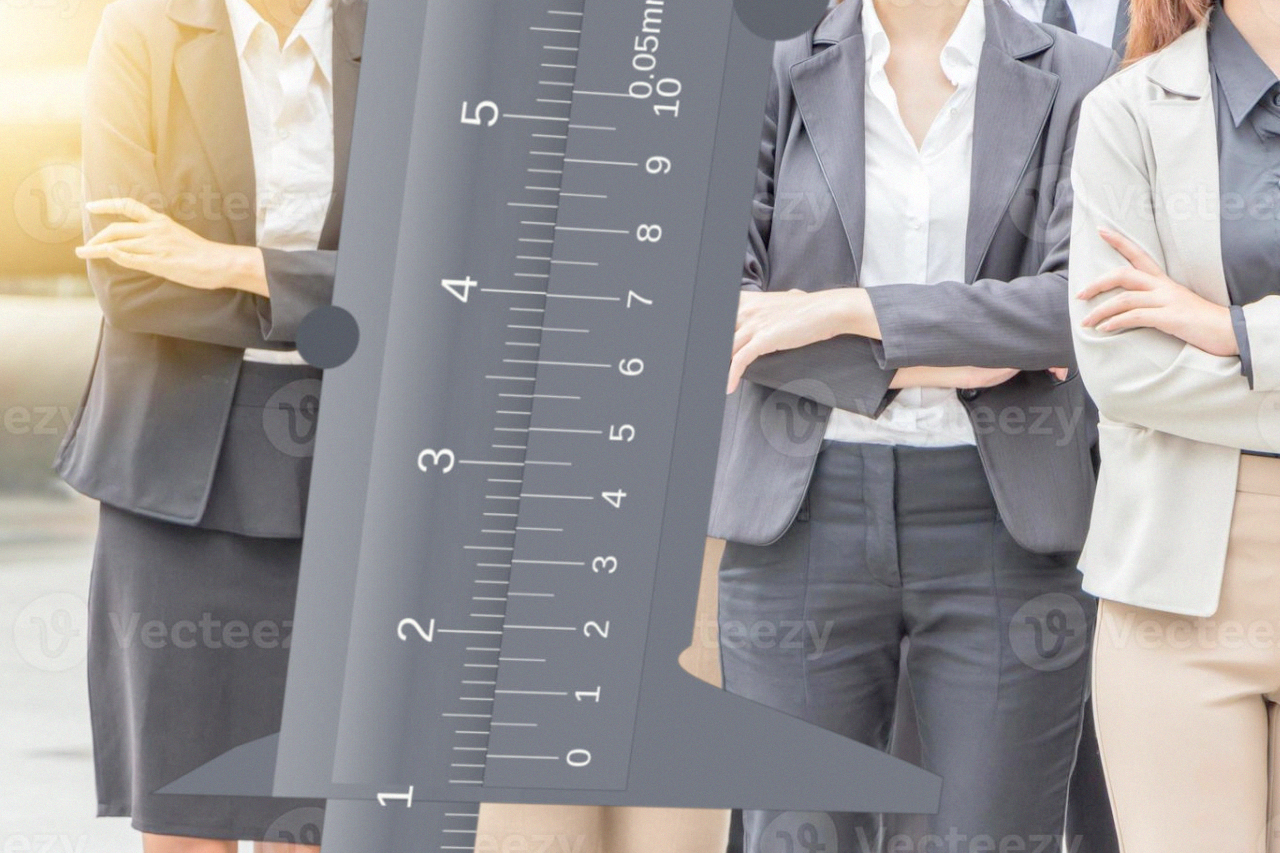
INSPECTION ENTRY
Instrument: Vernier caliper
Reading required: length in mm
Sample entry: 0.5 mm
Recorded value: 12.6 mm
